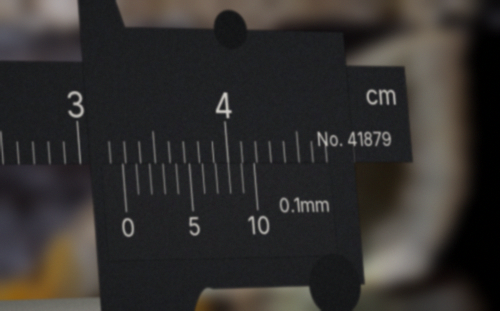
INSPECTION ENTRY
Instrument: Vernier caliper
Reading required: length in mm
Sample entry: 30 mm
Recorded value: 32.8 mm
